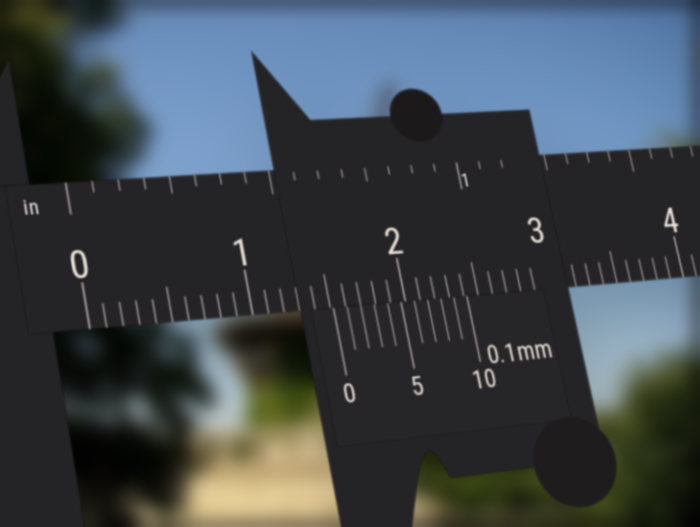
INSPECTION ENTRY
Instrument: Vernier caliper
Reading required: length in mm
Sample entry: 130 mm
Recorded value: 15.2 mm
